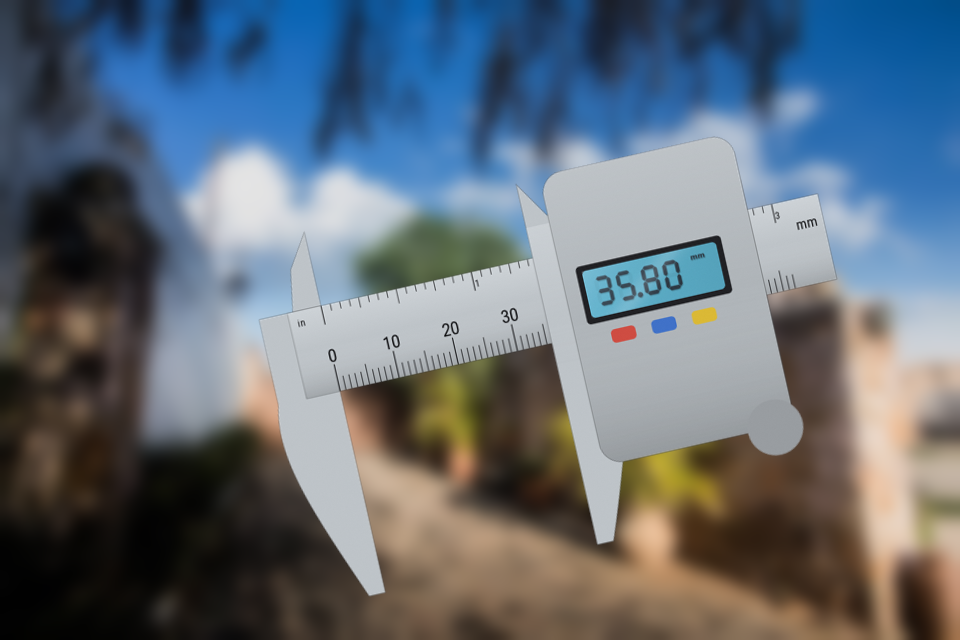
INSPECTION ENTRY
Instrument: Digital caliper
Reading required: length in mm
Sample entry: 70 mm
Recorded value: 35.80 mm
